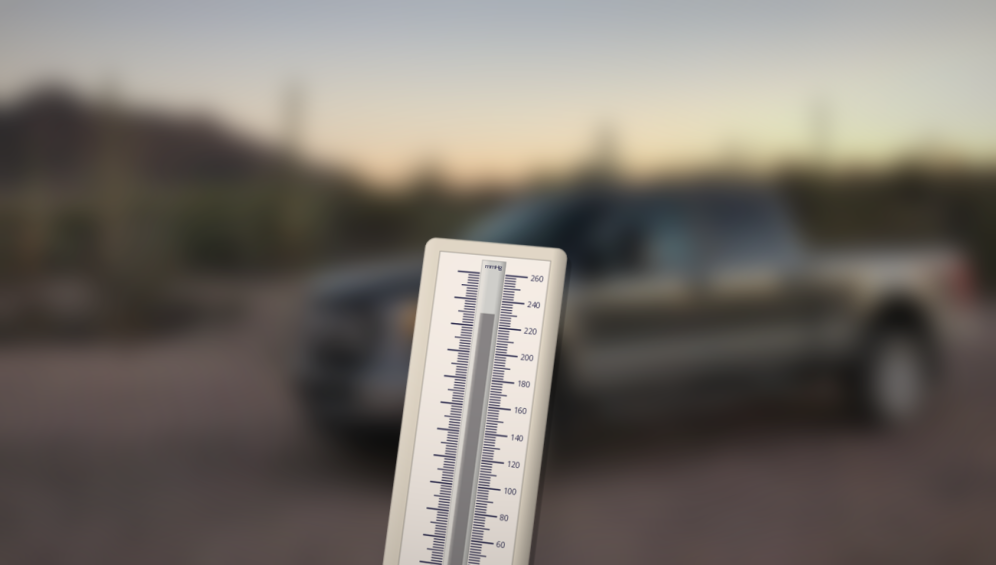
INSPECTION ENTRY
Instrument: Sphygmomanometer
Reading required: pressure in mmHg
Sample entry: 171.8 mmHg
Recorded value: 230 mmHg
